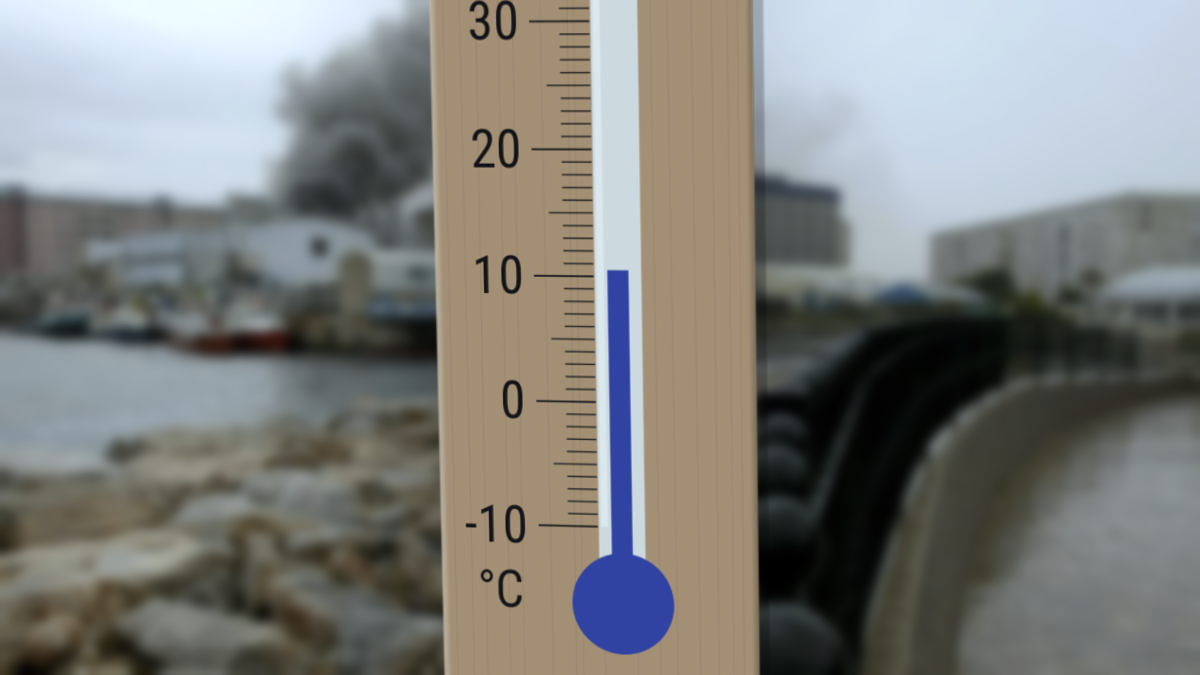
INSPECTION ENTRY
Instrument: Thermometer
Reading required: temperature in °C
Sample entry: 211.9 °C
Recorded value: 10.5 °C
